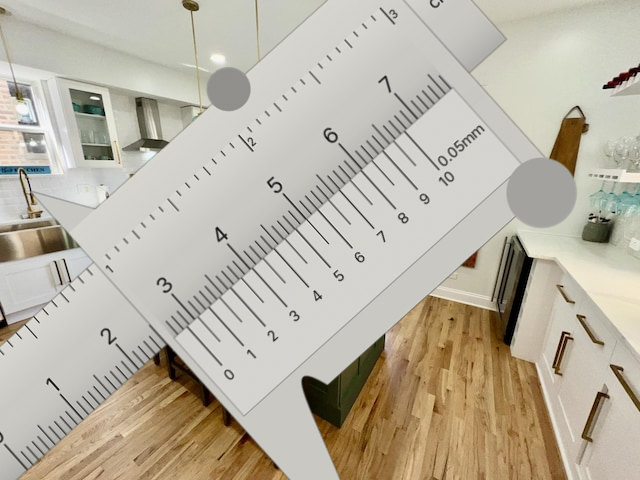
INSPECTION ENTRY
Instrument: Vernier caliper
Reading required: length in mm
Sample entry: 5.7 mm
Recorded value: 28.6 mm
